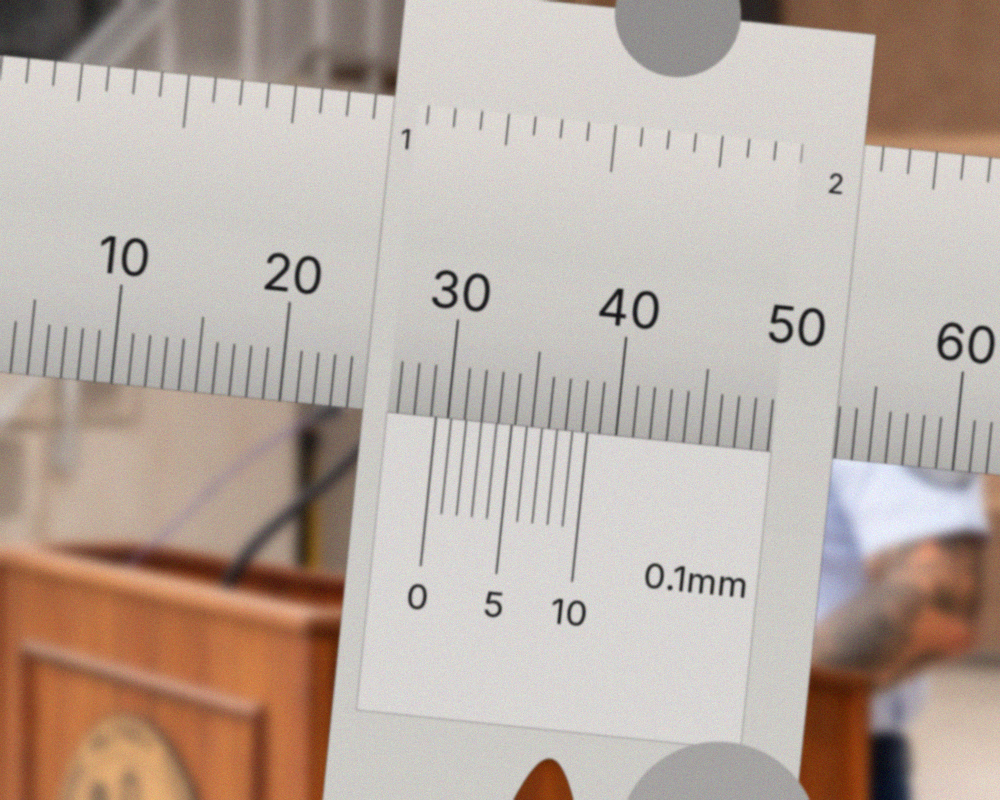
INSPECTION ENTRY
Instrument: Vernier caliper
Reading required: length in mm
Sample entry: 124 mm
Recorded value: 29.3 mm
